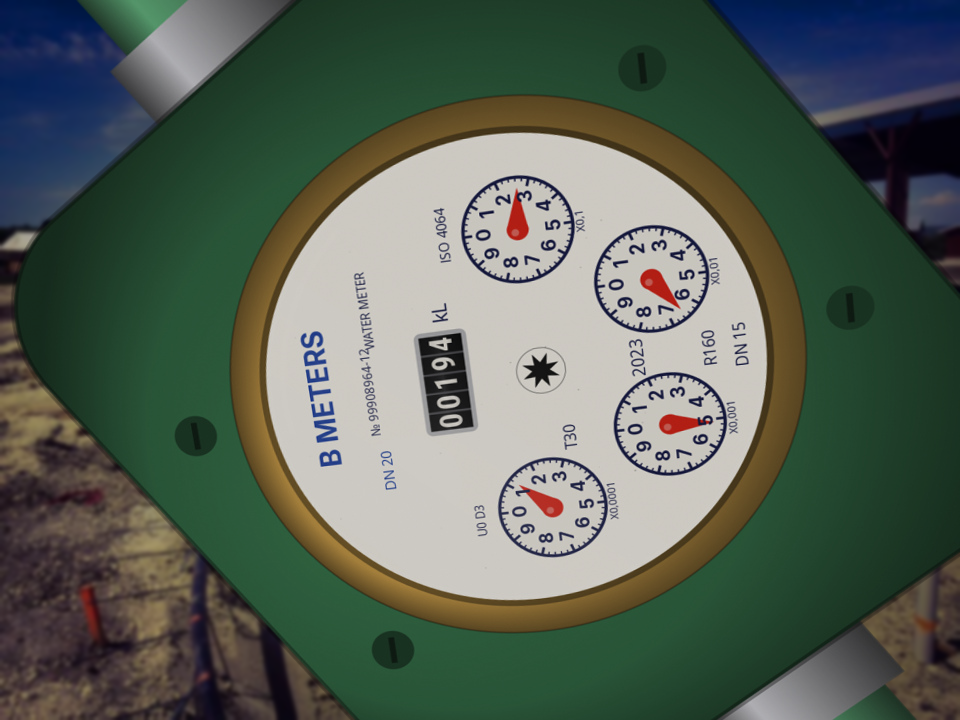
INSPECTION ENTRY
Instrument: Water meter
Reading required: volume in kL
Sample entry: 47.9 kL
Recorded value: 194.2651 kL
